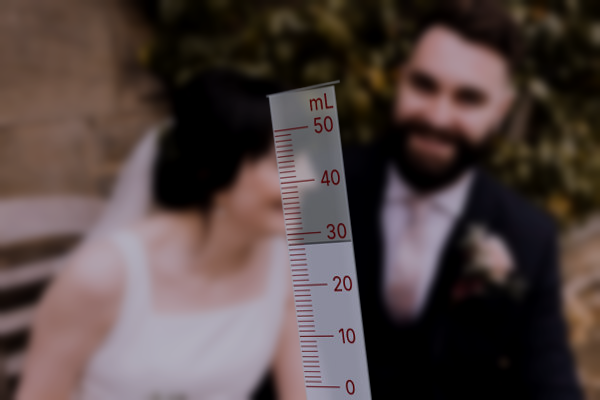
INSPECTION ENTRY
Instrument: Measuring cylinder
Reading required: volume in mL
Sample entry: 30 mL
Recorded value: 28 mL
